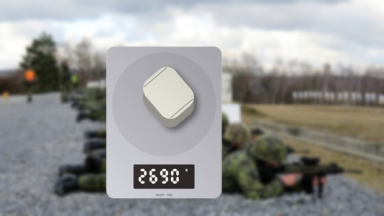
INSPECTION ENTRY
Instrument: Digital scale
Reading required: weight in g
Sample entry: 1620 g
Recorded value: 2690 g
